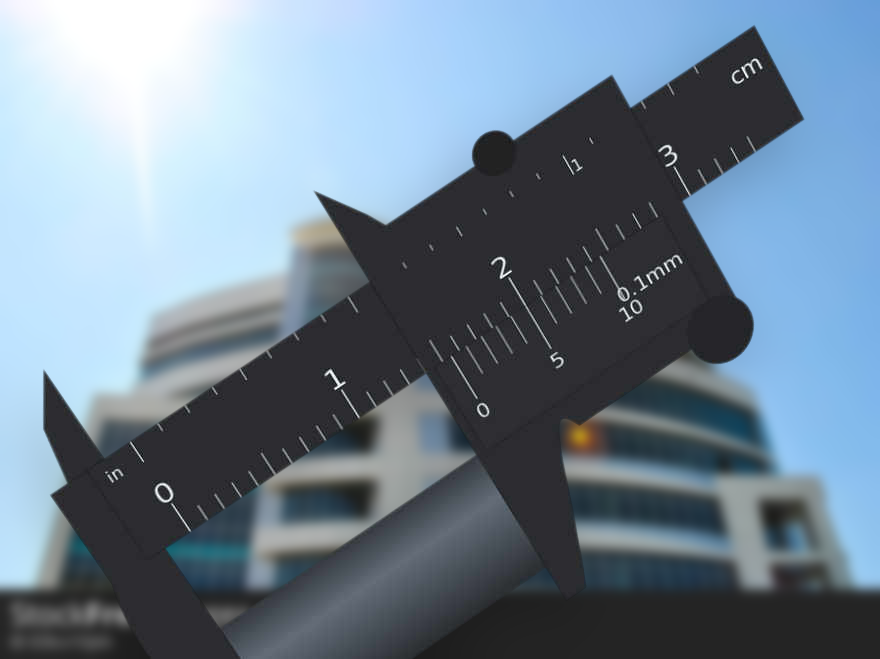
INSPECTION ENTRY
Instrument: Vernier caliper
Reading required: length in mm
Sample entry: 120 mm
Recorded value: 15.5 mm
